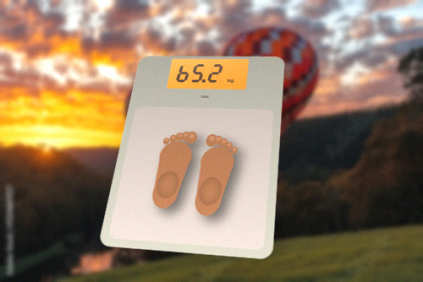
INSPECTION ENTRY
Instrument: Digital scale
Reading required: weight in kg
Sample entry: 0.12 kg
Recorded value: 65.2 kg
